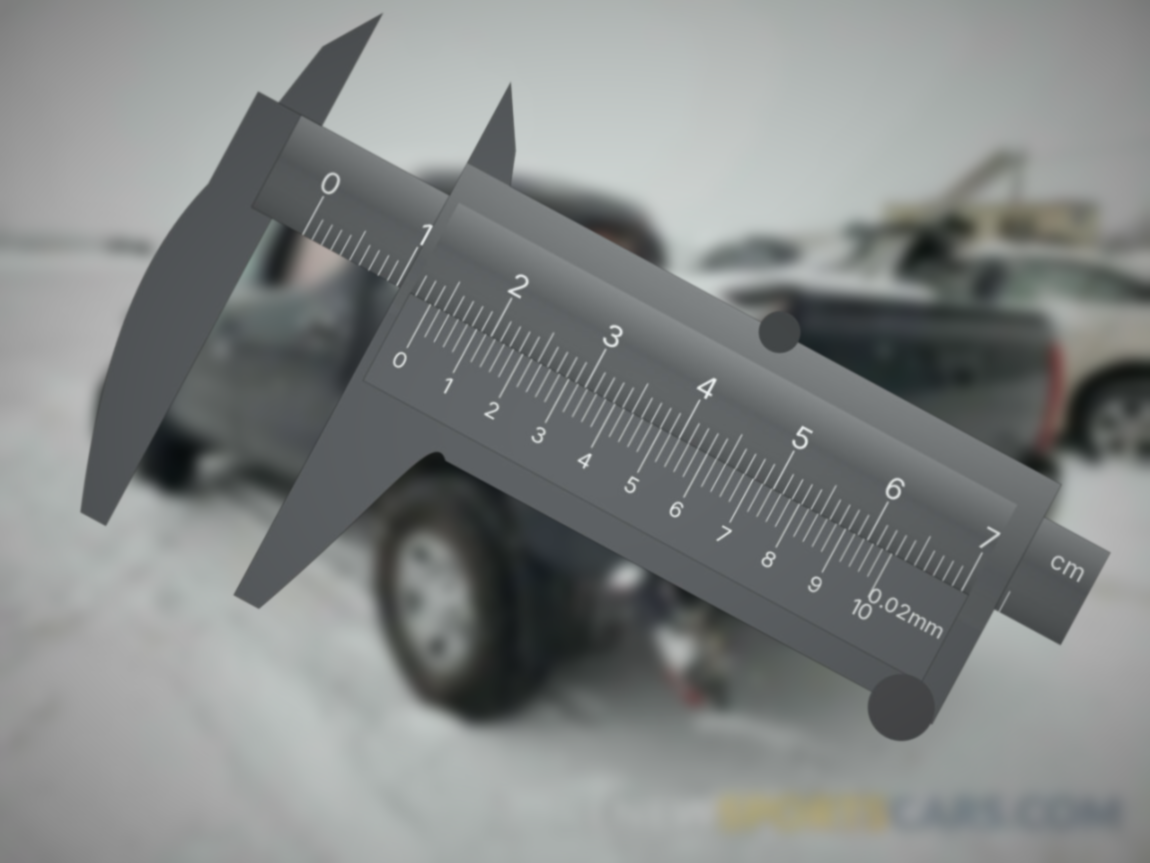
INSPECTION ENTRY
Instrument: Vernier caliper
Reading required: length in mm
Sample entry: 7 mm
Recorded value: 13.6 mm
